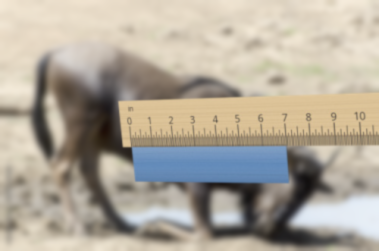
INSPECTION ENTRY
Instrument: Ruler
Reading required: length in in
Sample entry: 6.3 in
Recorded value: 7 in
